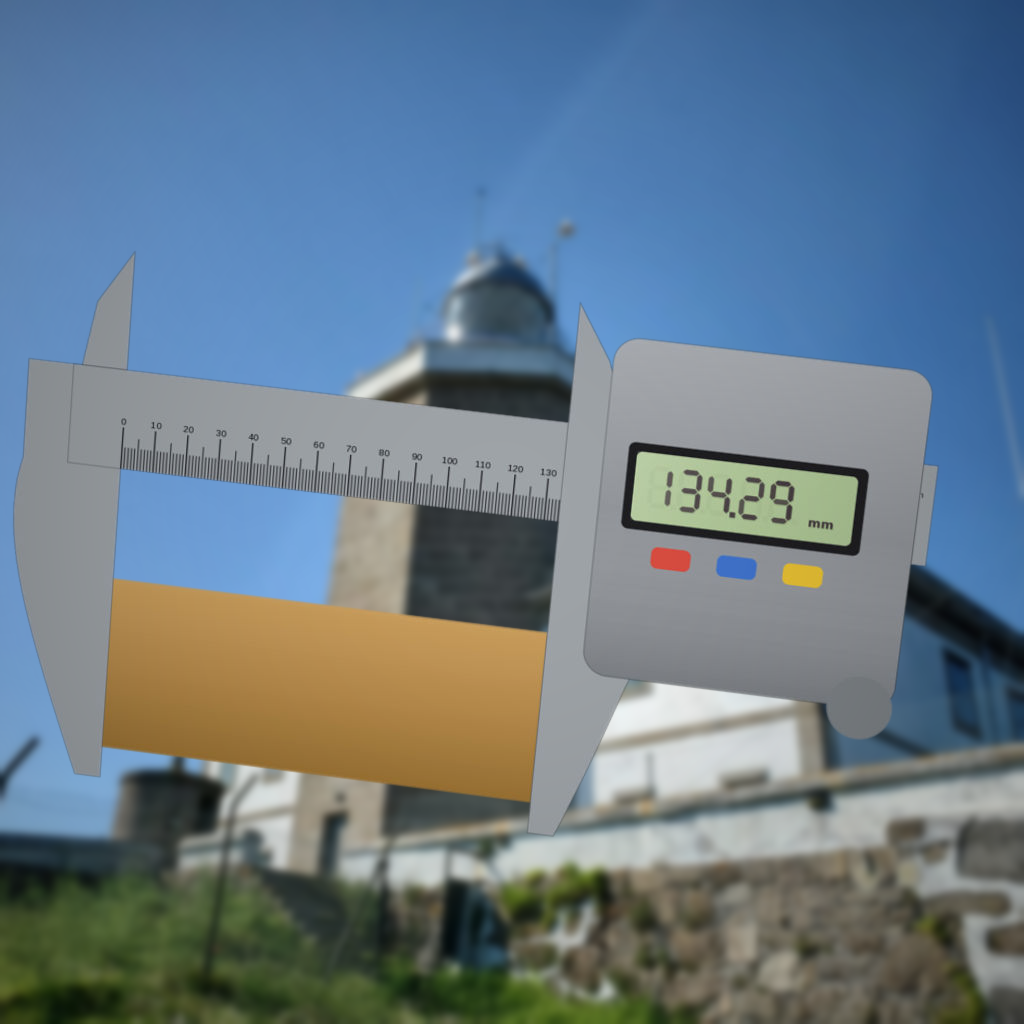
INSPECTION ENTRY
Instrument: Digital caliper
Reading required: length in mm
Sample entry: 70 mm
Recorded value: 134.29 mm
